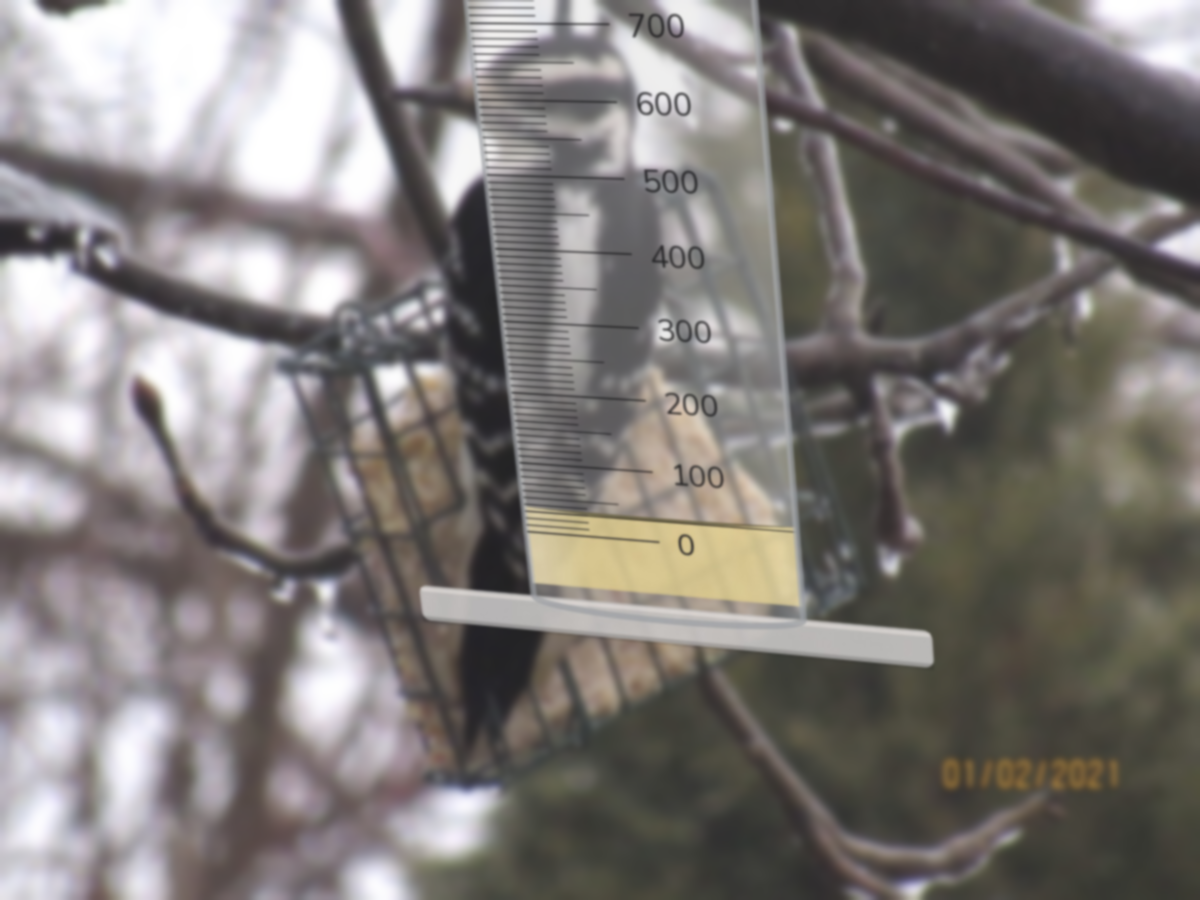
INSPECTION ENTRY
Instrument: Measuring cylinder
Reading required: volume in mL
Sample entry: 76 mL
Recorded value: 30 mL
